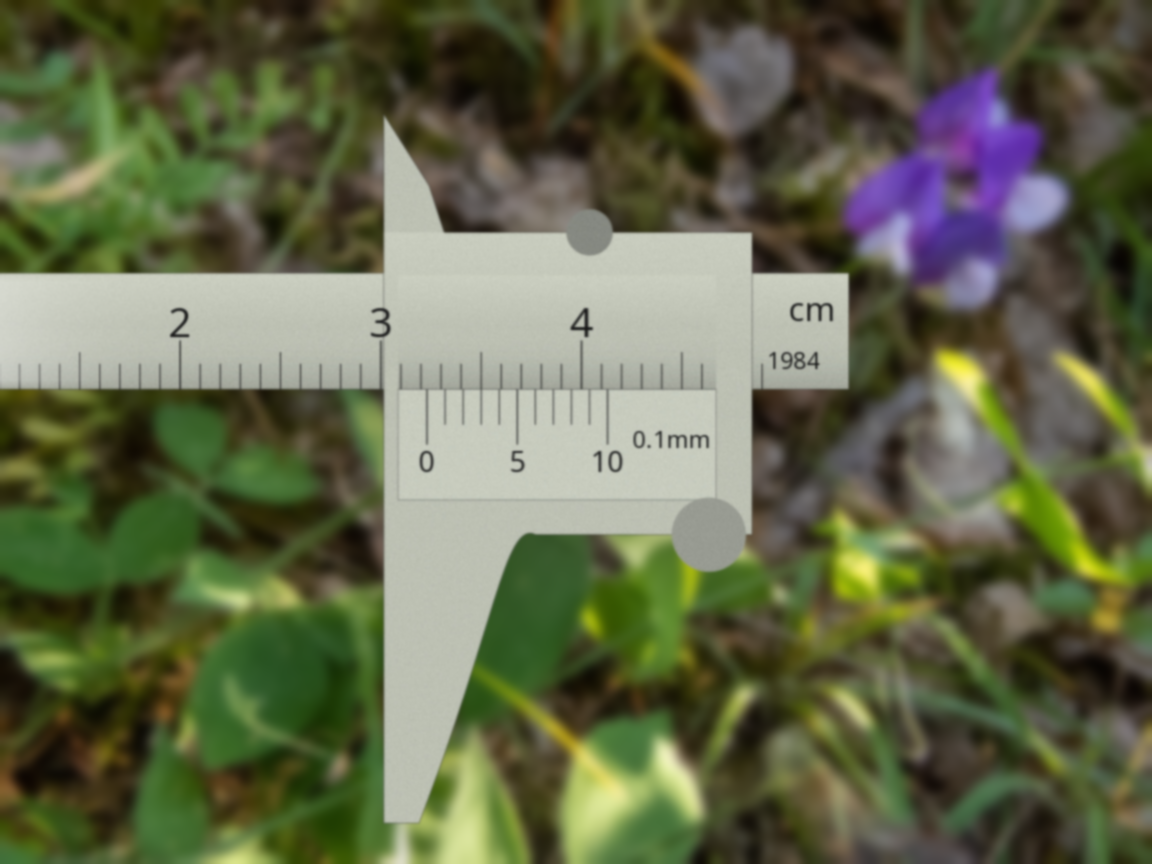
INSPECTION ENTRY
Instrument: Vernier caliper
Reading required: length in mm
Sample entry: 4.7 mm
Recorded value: 32.3 mm
